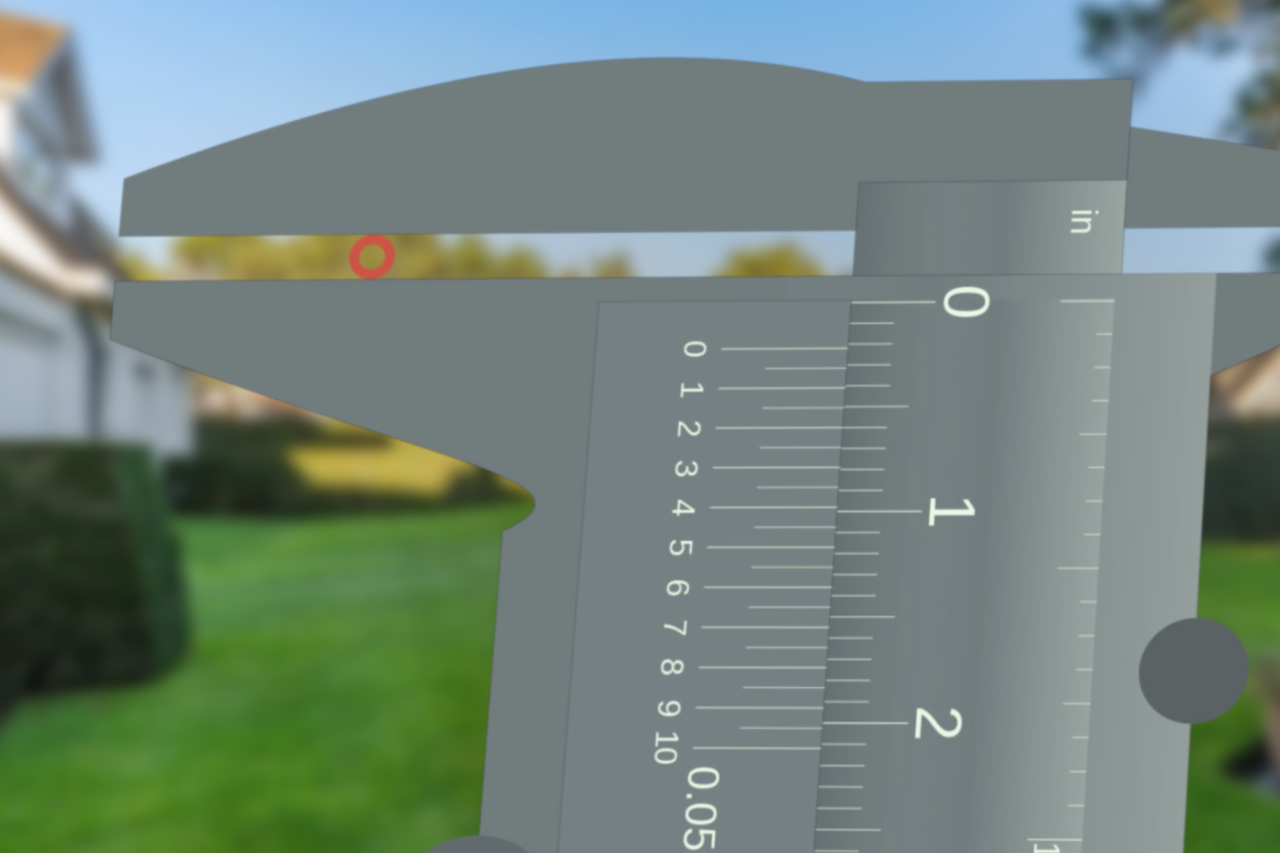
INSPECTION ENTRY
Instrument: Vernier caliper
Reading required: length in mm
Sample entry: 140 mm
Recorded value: 2.2 mm
